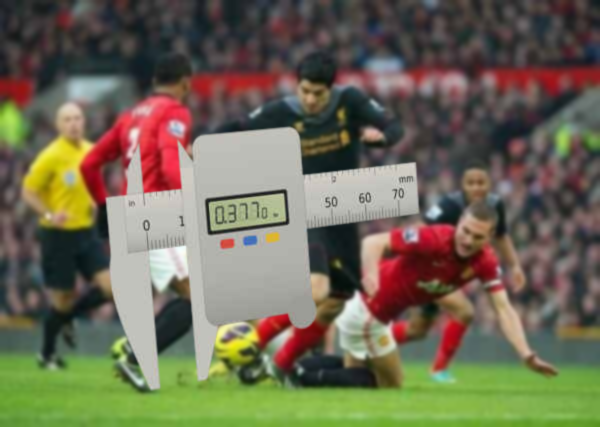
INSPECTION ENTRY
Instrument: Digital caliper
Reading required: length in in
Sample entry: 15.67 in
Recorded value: 0.3770 in
